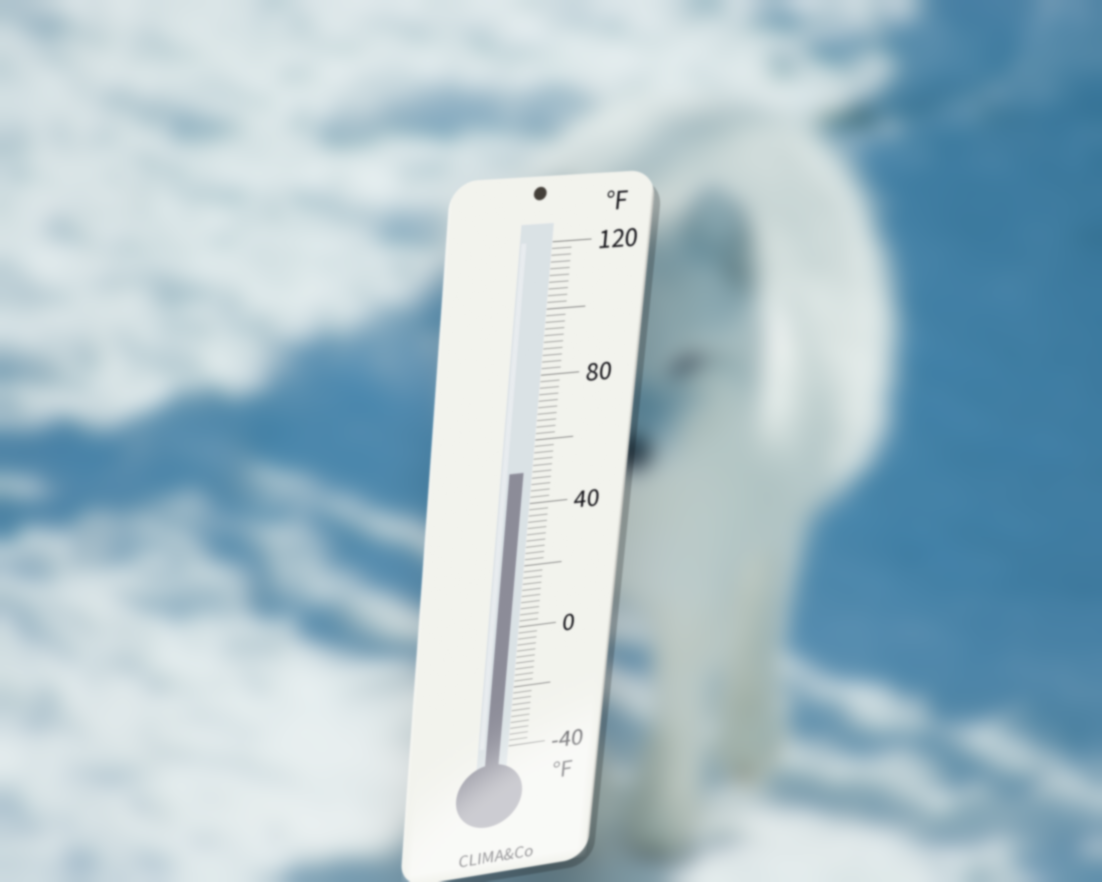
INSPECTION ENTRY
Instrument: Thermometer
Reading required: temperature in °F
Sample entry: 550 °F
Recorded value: 50 °F
